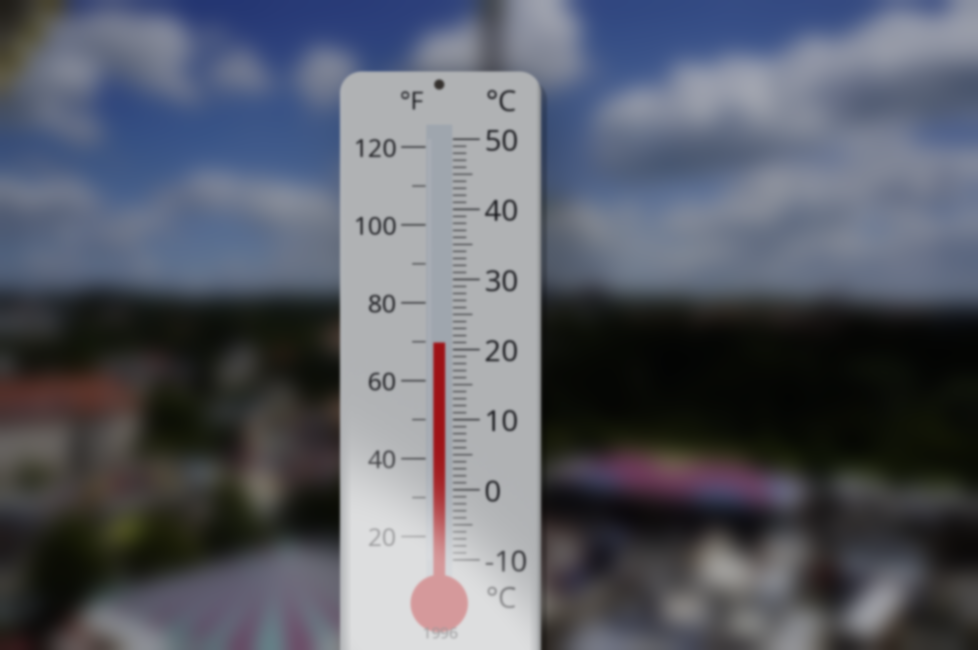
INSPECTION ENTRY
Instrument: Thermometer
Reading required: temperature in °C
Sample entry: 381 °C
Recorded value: 21 °C
